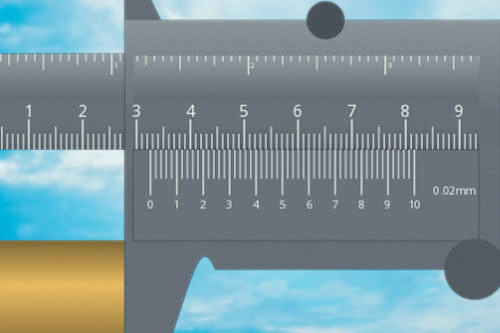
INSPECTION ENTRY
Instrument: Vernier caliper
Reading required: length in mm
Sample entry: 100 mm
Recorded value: 32.6 mm
